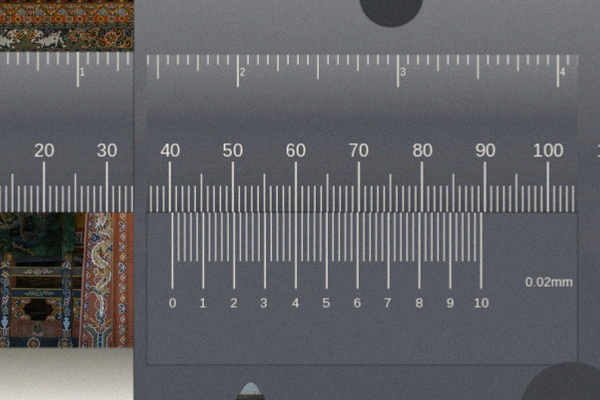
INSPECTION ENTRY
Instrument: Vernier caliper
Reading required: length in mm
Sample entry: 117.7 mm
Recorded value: 40.4 mm
